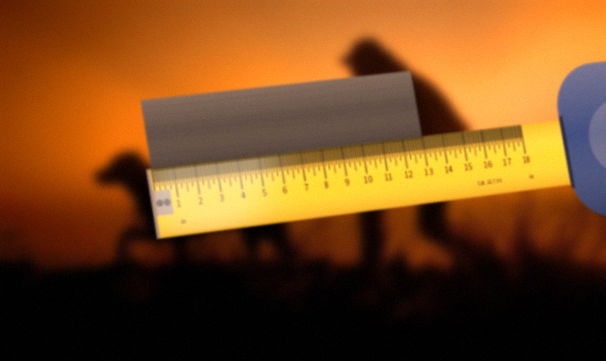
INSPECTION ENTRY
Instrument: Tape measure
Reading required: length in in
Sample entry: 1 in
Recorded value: 13 in
